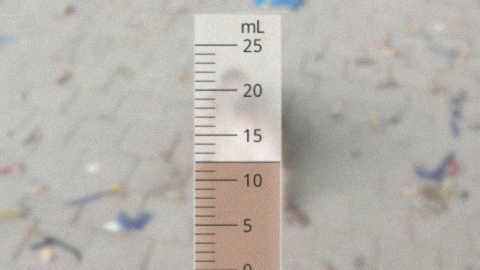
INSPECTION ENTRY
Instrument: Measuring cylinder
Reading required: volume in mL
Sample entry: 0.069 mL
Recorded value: 12 mL
